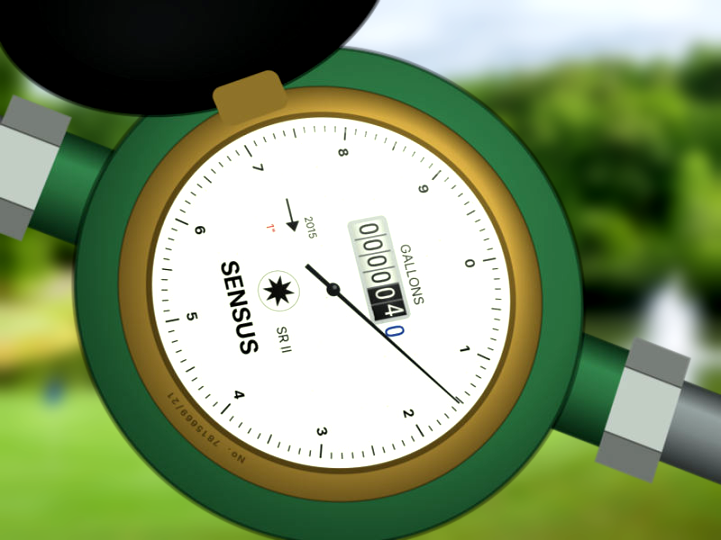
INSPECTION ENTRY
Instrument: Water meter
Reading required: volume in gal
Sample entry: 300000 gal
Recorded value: 41.5 gal
